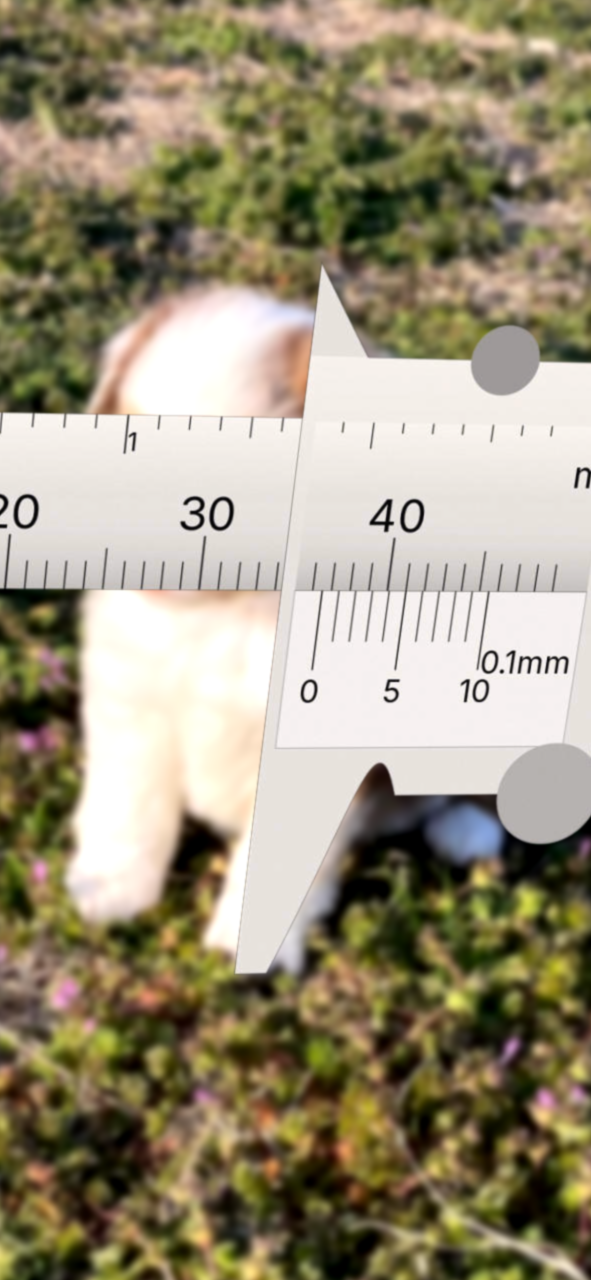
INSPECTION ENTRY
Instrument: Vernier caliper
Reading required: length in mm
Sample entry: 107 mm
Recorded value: 36.5 mm
